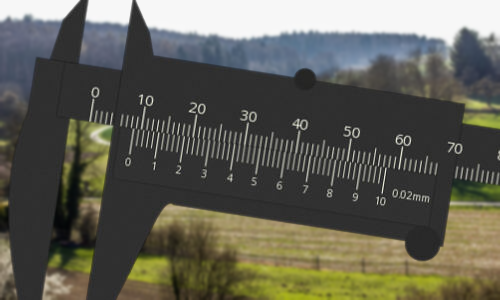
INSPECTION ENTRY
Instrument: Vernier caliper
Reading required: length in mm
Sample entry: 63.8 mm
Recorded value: 8.5 mm
